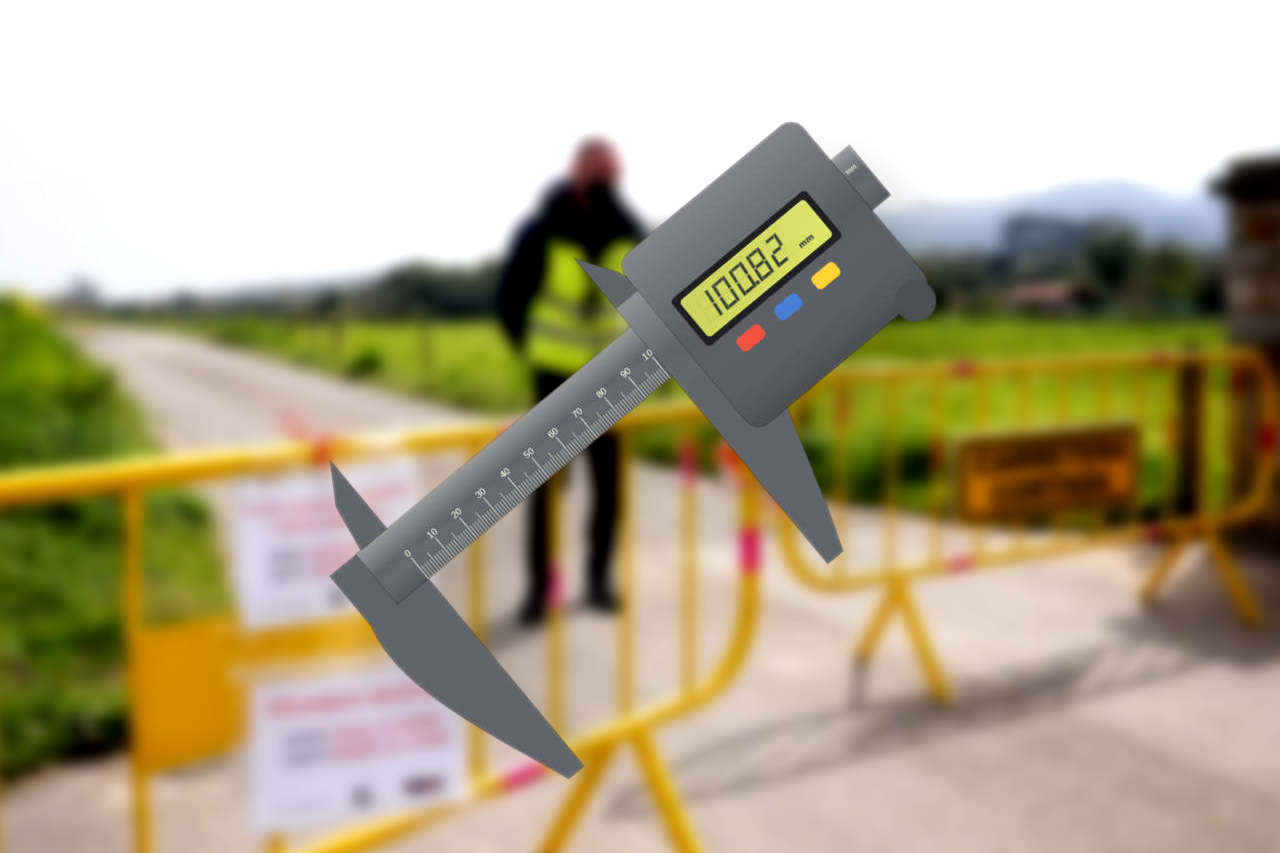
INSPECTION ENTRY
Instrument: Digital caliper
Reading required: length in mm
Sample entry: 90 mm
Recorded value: 100.82 mm
